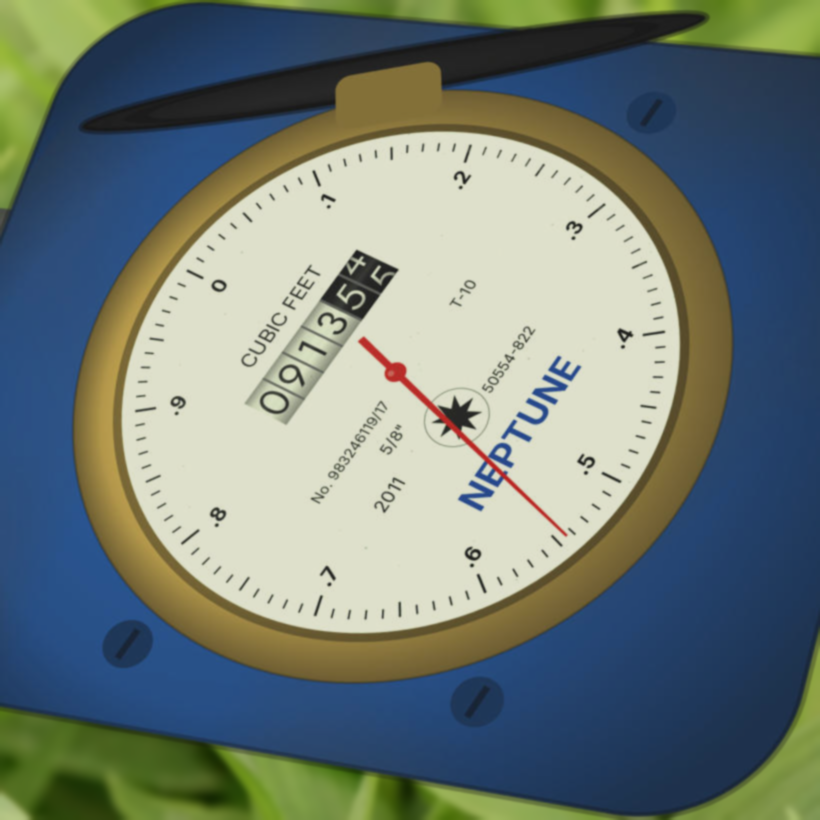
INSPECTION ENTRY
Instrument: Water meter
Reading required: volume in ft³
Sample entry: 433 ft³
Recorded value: 91354.54 ft³
